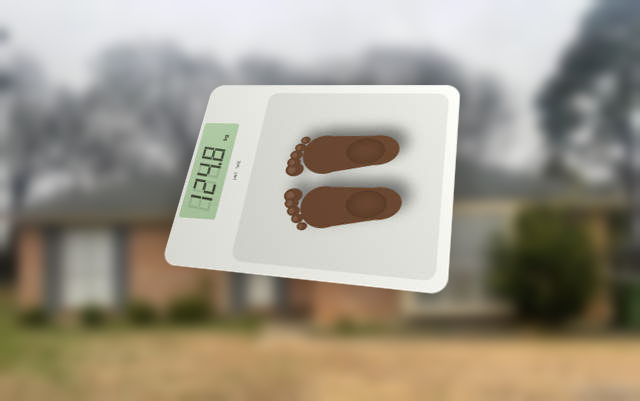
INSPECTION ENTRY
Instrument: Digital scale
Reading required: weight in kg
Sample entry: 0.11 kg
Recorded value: 124.8 kg
